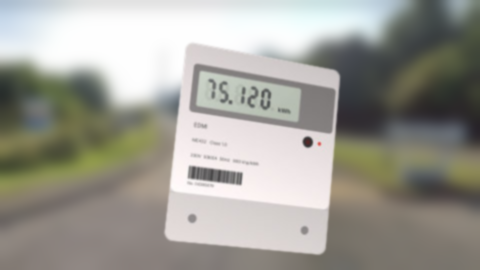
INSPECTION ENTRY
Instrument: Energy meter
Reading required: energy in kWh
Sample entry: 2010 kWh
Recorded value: 75.120 kWh
